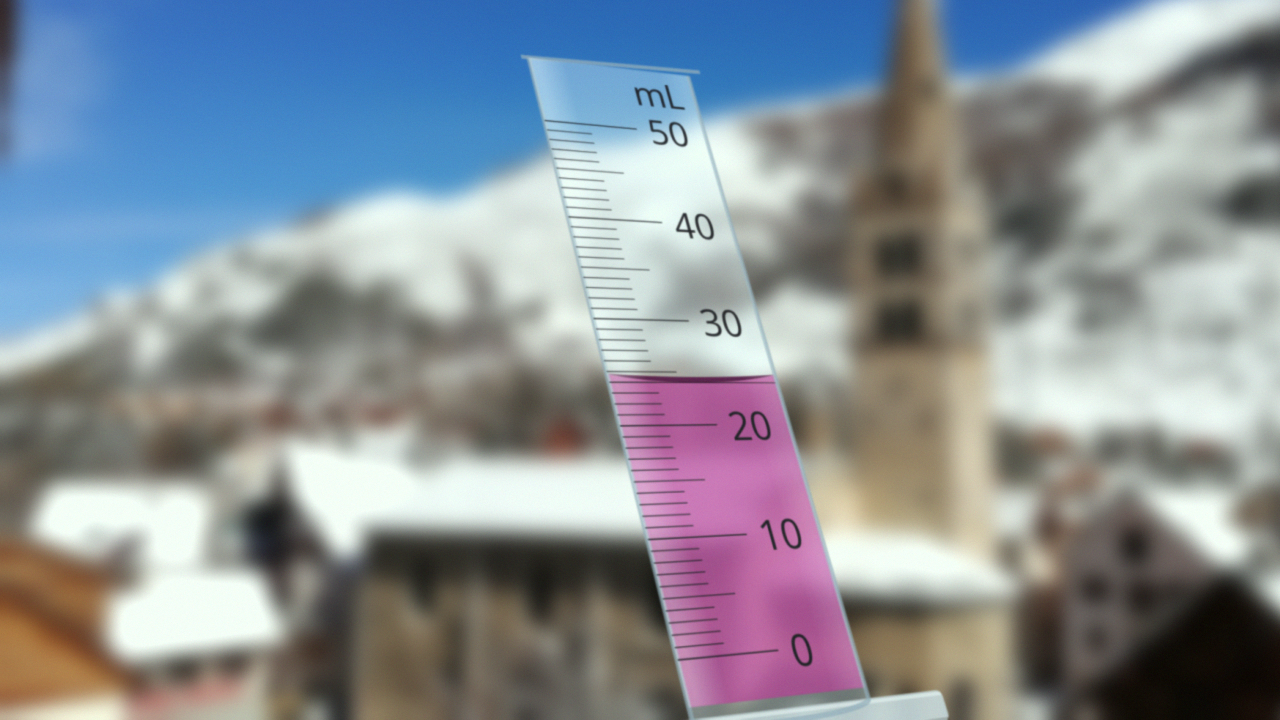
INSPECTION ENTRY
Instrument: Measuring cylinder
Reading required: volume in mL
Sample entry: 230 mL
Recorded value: 24 mL
